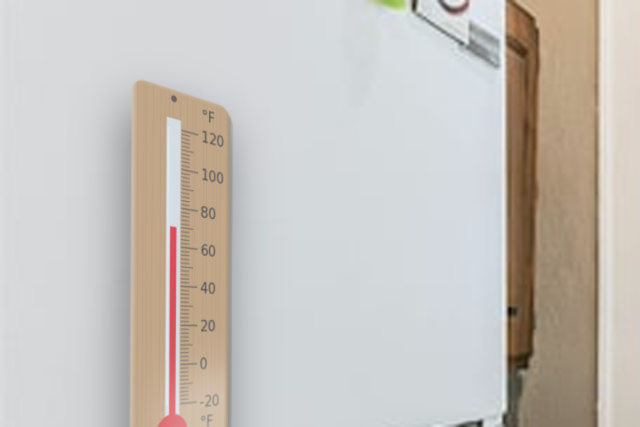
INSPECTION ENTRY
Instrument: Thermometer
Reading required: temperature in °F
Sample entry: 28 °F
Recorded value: 70 °F
